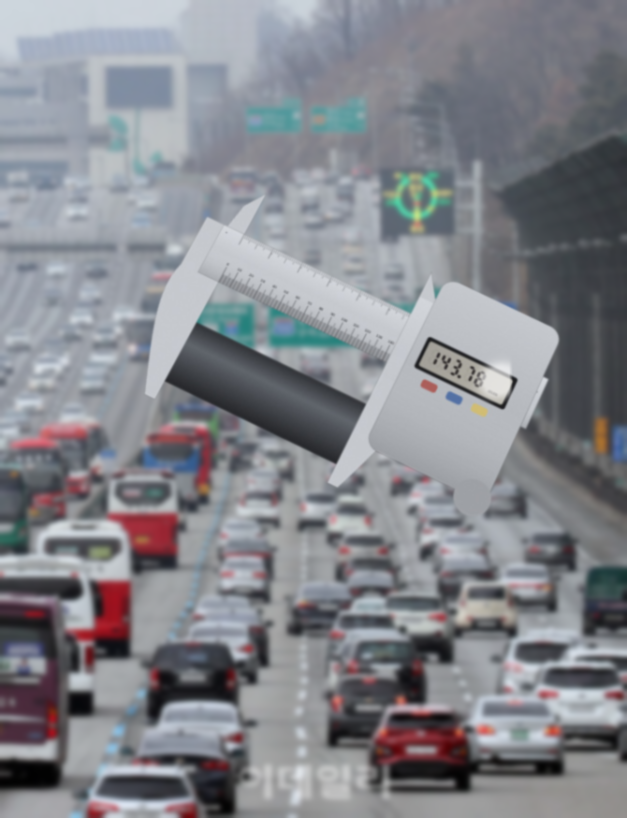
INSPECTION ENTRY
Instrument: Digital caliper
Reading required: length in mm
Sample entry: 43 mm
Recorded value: 143.78 mm
